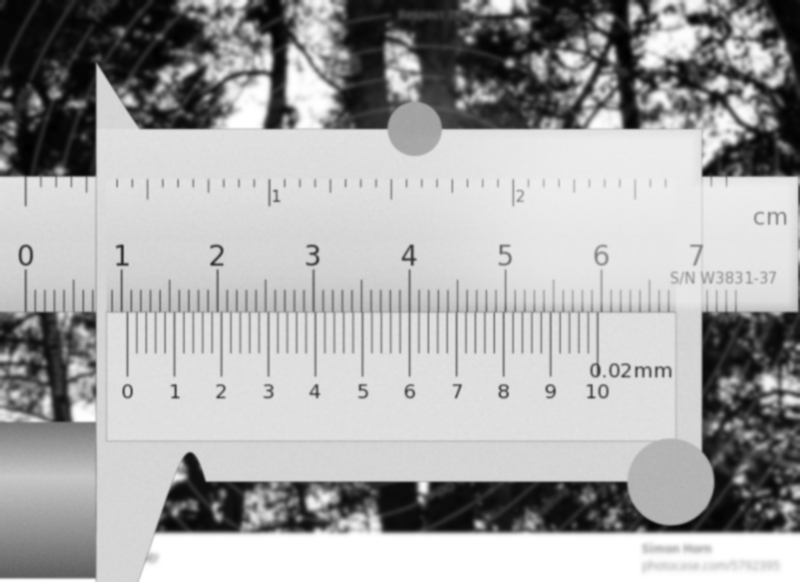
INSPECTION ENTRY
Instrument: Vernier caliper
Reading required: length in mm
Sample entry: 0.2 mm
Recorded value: 10.6 mm
